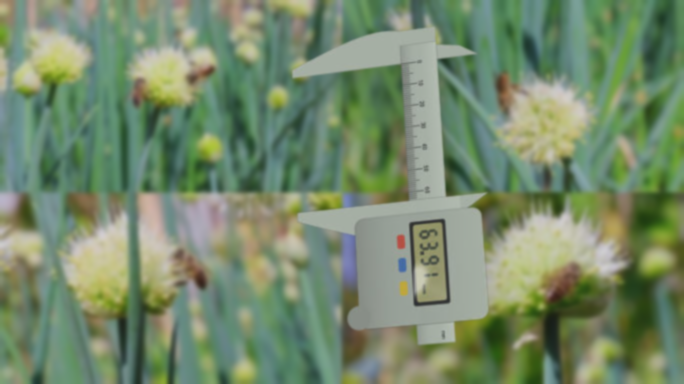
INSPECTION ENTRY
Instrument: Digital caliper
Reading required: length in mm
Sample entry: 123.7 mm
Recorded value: 63.91 mm
